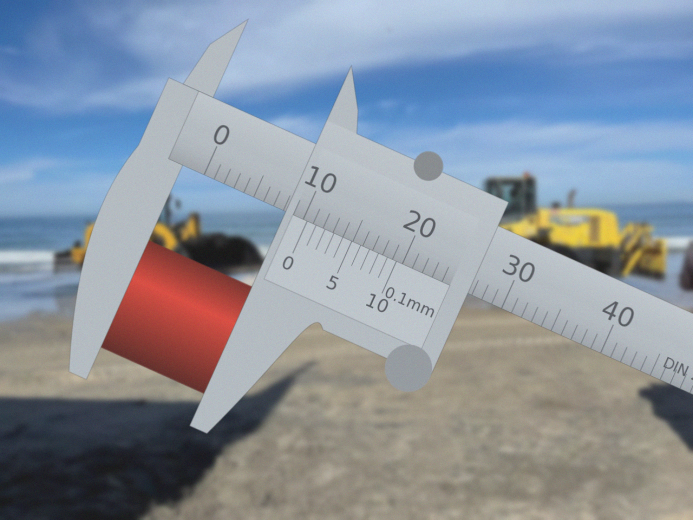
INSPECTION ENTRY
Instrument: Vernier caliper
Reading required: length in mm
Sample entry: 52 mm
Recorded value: 10.4 mm
